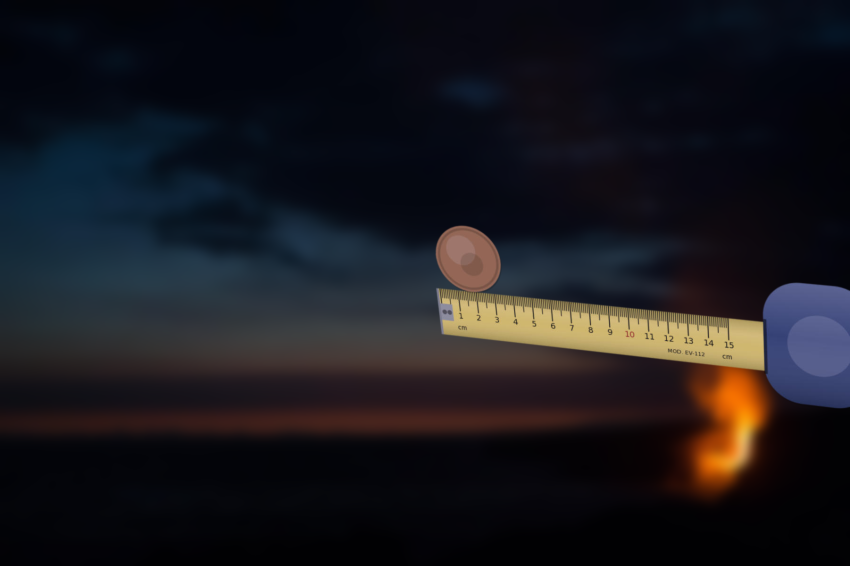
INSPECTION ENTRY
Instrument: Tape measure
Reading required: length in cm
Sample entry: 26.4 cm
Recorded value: 3.5 cm
